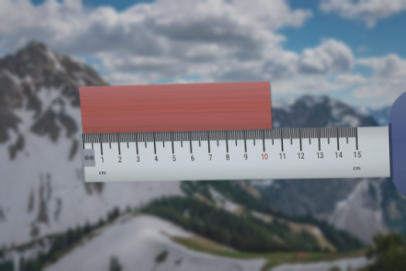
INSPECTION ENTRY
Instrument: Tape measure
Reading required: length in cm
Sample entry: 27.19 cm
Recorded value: 10.5 cm
